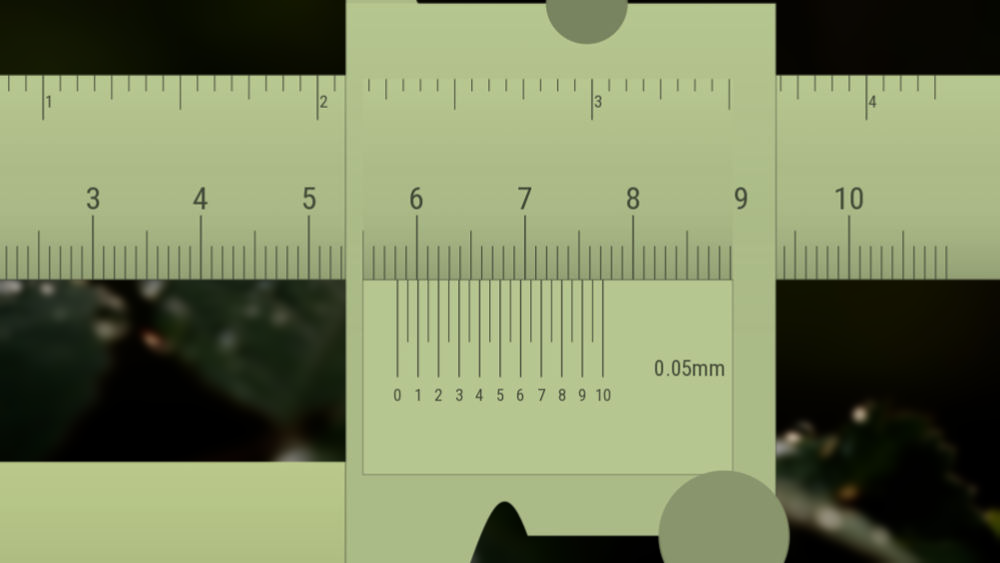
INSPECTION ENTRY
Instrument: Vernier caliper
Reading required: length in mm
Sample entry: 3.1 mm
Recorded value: 58.2 mm
